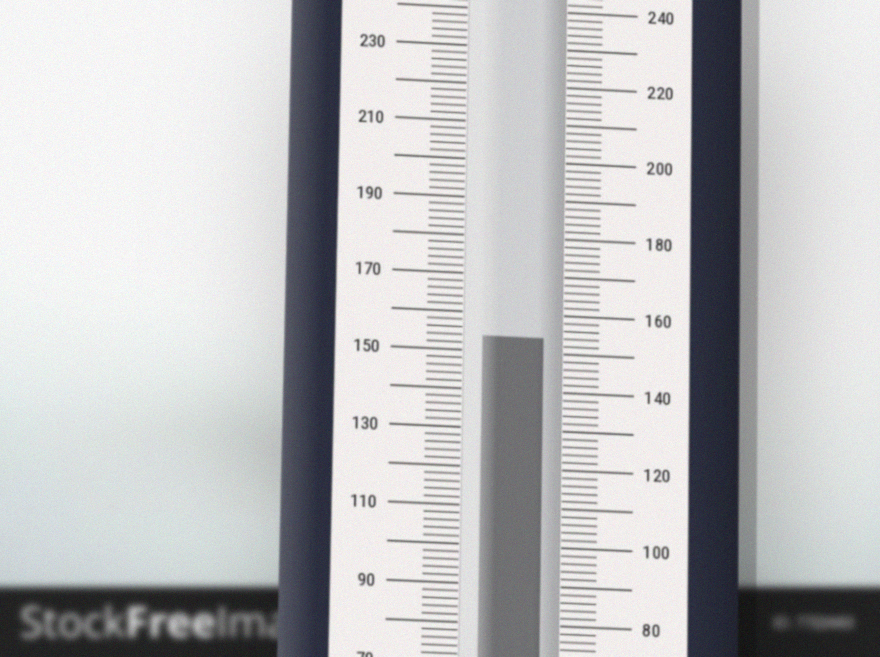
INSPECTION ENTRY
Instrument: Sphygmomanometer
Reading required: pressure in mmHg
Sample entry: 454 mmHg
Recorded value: 154 mmHg
